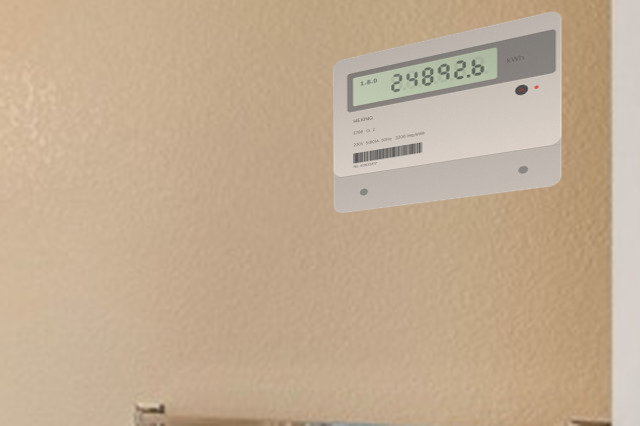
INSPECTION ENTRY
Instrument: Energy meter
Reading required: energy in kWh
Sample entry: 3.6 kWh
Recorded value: 24892.6 kWh
